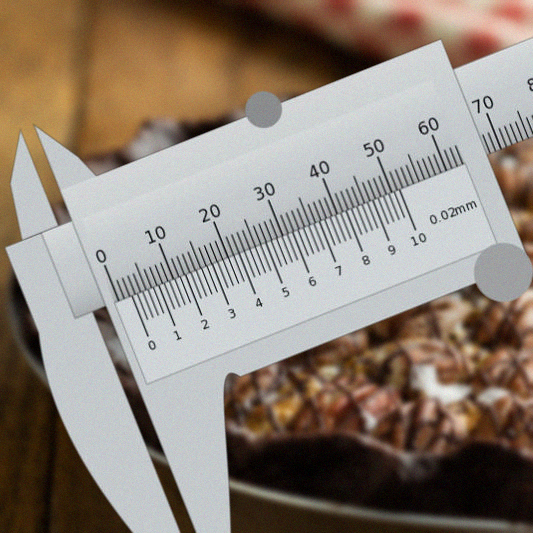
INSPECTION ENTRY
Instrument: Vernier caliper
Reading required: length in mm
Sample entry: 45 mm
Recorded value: 2.4 mm
